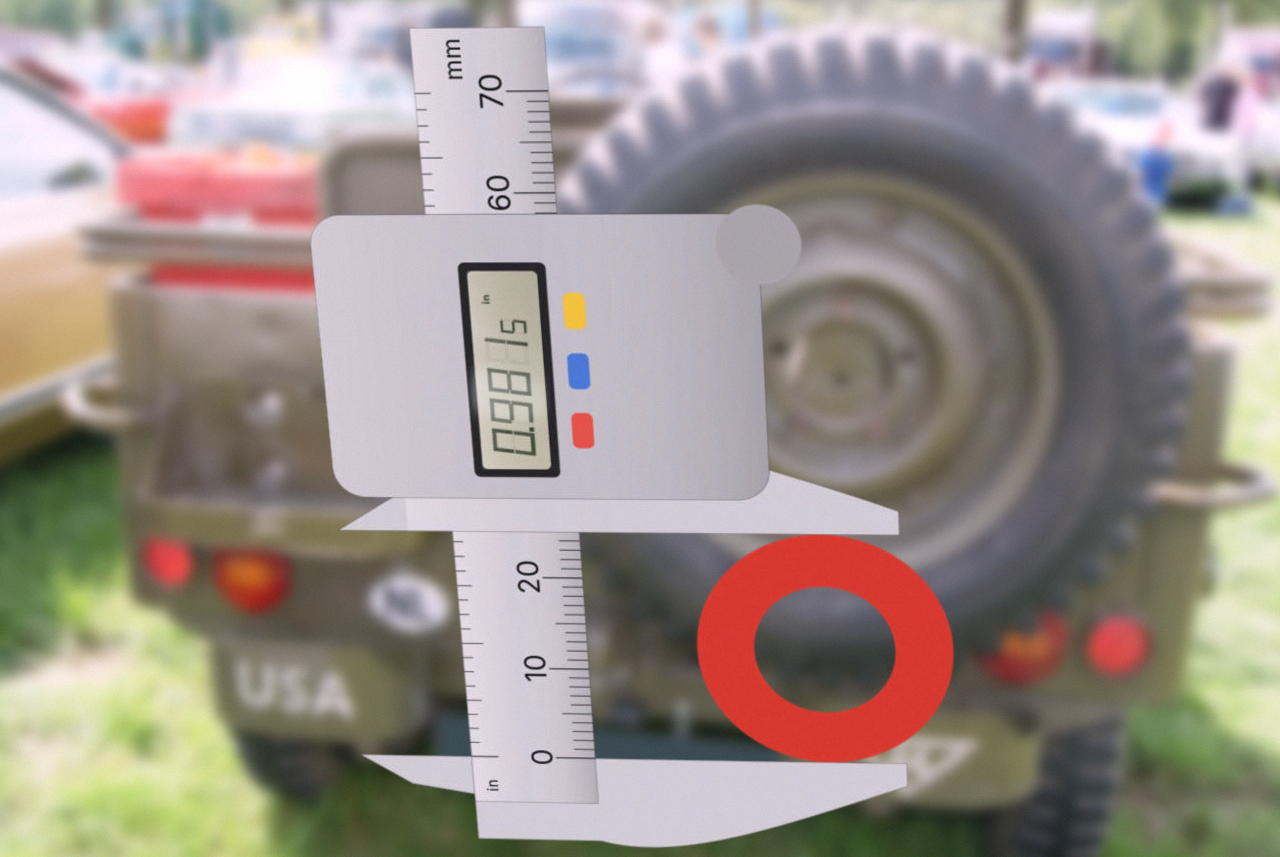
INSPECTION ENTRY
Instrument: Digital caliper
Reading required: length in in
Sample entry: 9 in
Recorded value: 0.9815 in
